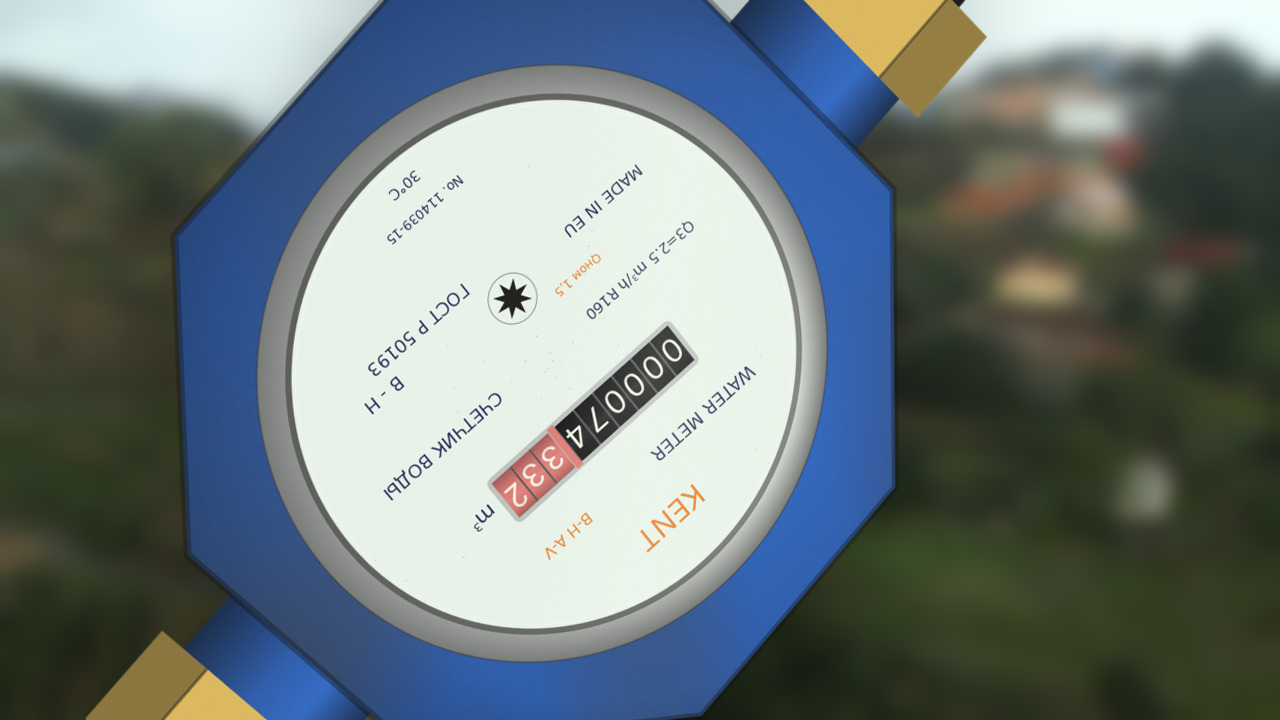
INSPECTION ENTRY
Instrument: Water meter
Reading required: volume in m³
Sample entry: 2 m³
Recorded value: 74.332 m³
